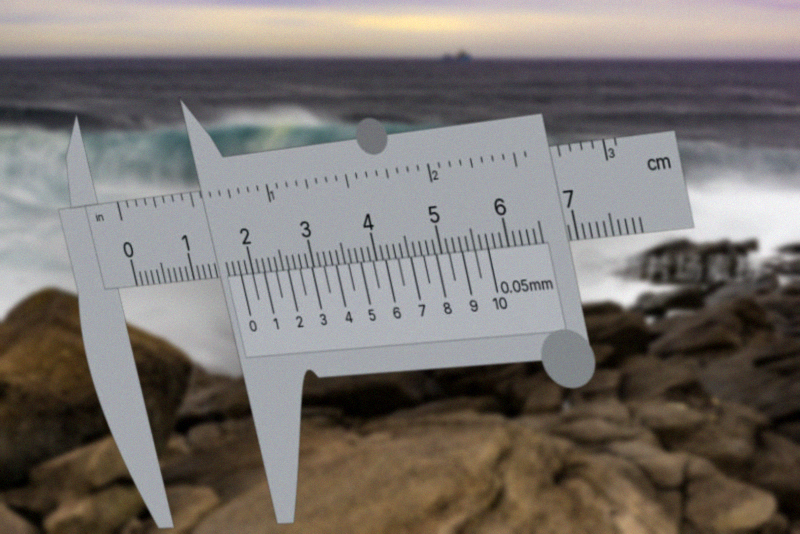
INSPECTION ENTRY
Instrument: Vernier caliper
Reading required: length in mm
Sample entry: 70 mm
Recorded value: 18.0 mm
